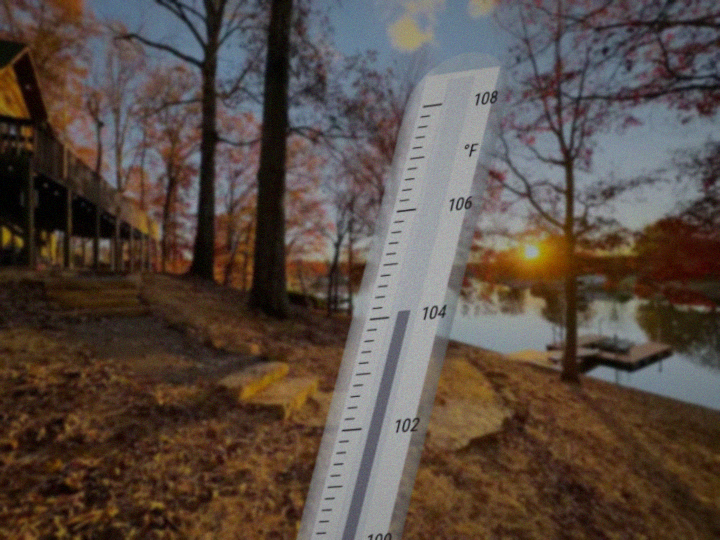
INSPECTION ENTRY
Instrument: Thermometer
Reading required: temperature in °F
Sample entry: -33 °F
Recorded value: 104.1 °F
